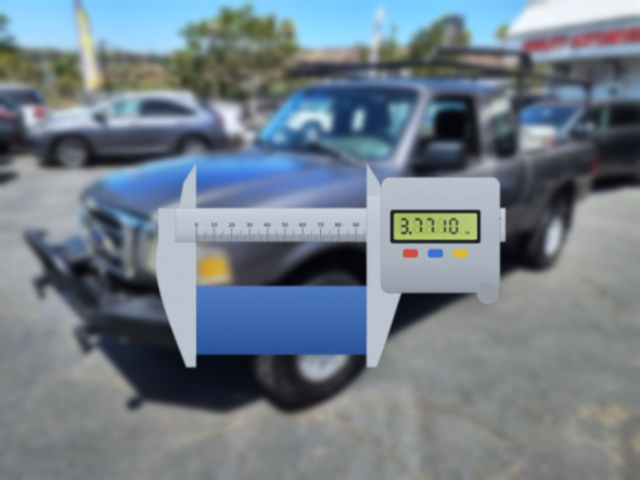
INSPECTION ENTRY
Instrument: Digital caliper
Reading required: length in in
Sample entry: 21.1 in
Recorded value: 3.7710 in
